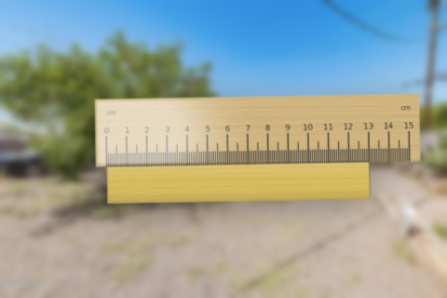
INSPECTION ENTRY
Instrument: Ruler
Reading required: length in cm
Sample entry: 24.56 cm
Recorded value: 13 cm
